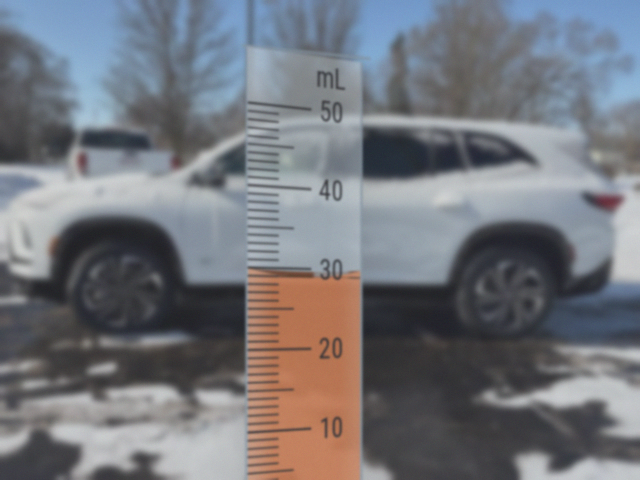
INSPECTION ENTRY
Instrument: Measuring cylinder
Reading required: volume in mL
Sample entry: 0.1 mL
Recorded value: 29 mL
